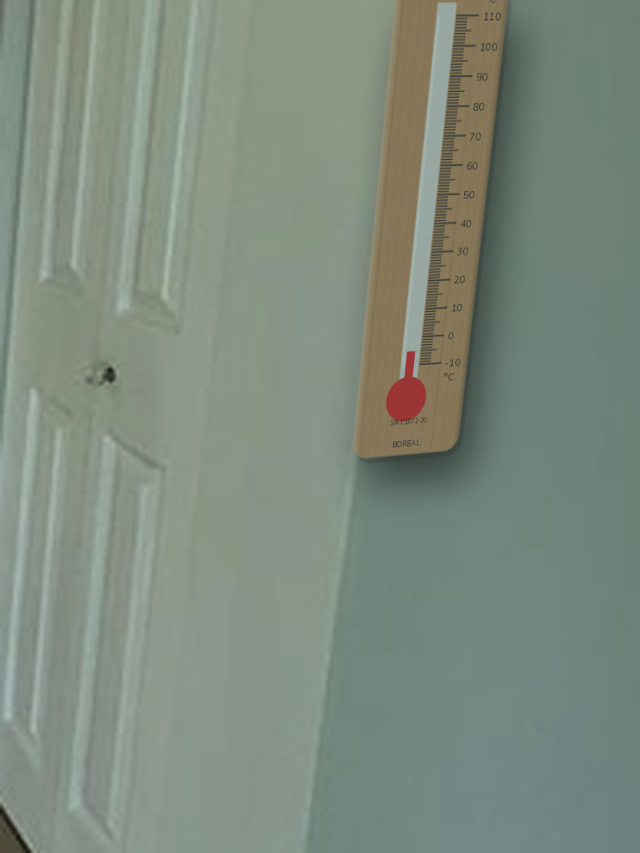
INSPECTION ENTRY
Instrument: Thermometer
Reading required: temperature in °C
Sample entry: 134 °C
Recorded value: -5 °C
